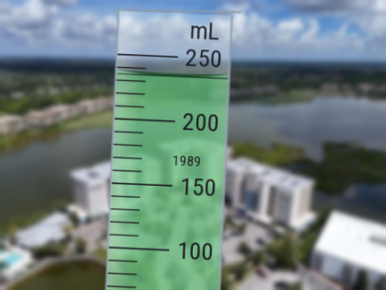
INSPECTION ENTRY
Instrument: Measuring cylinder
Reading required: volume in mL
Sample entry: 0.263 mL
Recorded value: 235 mL
